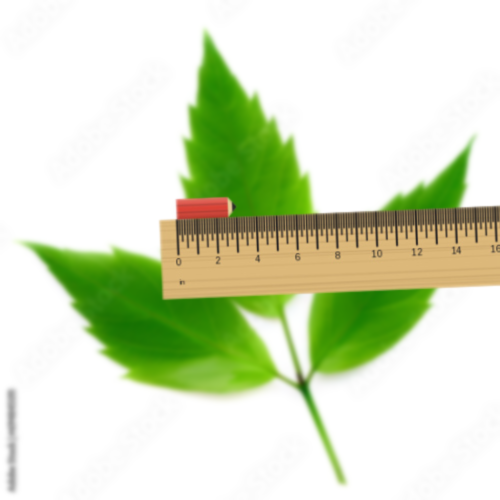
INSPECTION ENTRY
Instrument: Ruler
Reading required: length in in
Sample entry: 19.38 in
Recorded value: 3 in
